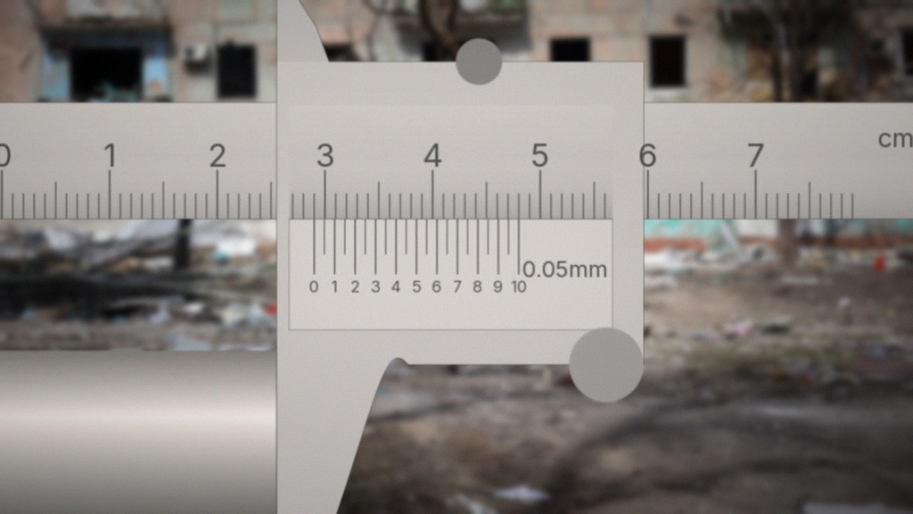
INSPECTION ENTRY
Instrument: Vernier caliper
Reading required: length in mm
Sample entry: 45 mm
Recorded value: 29.0 mm
